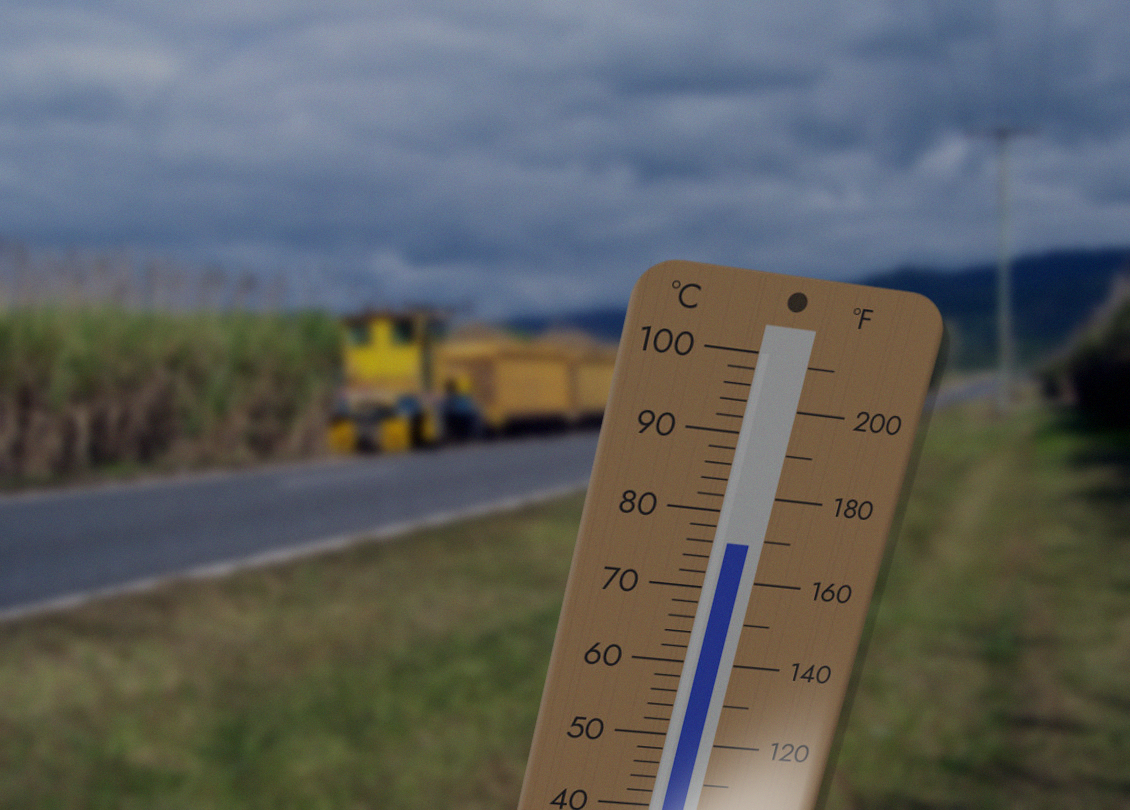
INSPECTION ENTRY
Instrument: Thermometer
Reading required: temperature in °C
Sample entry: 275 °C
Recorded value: 76 °C
